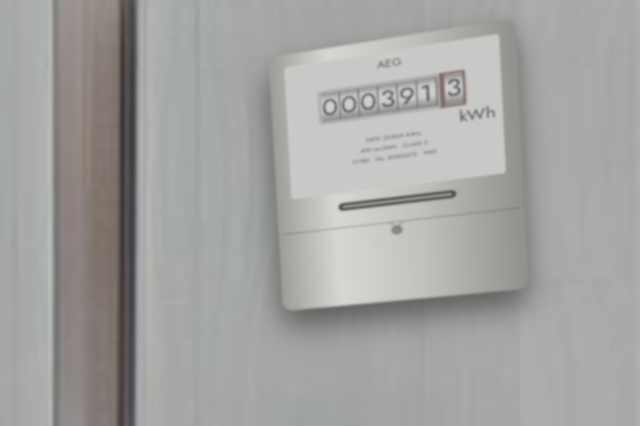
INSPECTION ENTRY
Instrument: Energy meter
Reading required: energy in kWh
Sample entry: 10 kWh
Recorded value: 391.3 kWh
